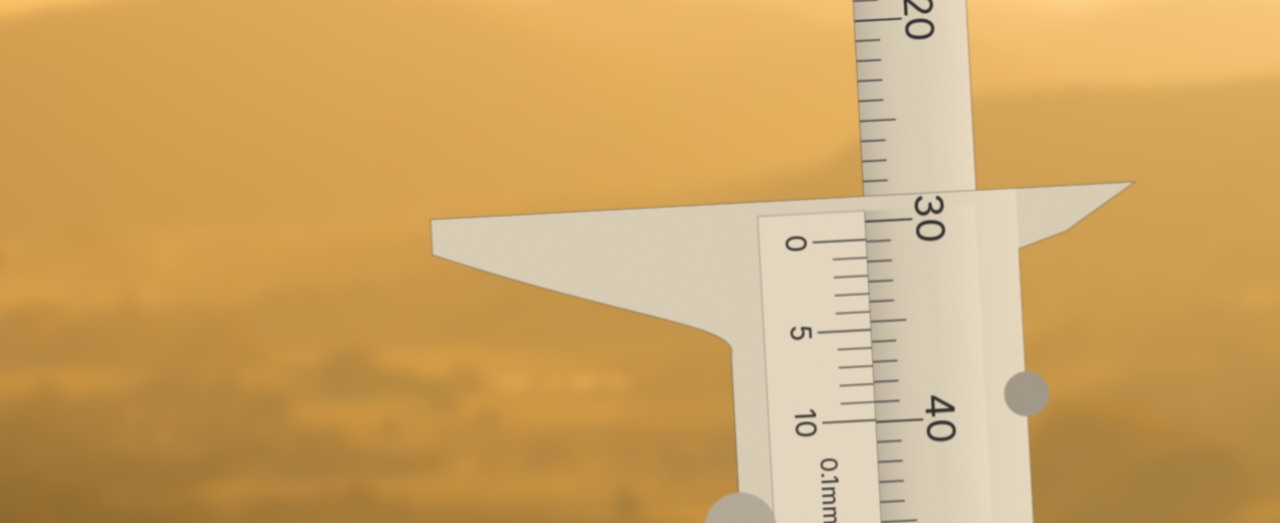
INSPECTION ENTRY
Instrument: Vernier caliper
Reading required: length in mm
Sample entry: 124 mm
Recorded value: 30.9 mm
